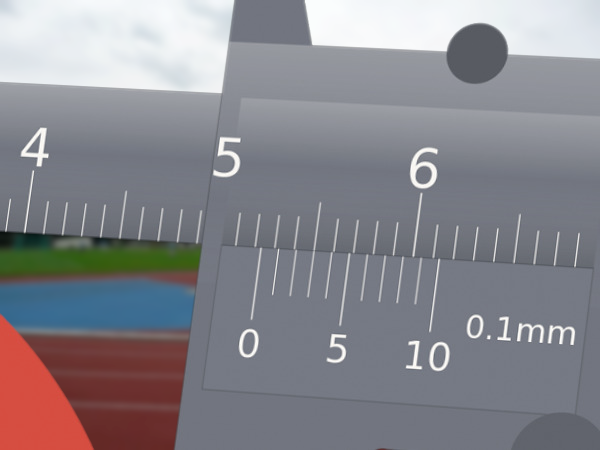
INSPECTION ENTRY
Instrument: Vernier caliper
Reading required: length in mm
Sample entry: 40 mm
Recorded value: 52.3 mm
